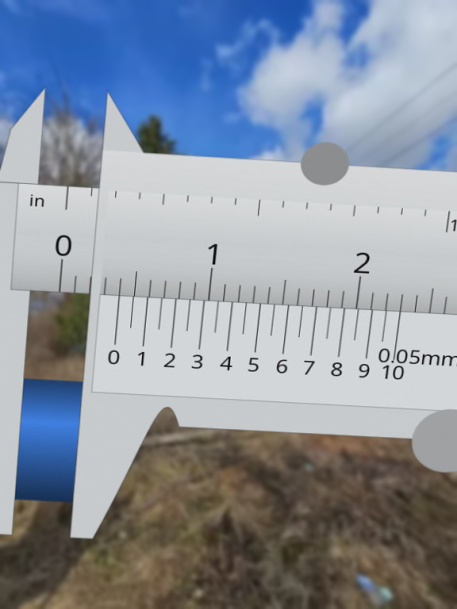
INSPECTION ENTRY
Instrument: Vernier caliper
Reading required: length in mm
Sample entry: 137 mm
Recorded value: 4.0 mm
